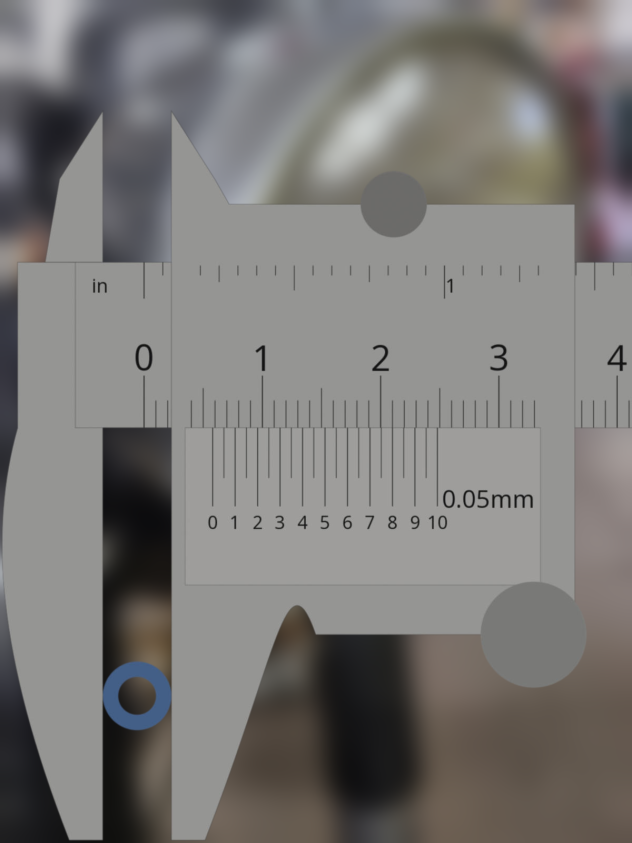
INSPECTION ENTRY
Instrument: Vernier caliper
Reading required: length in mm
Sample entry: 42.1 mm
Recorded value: 5.8 mm
